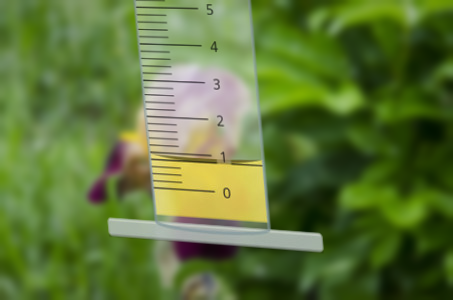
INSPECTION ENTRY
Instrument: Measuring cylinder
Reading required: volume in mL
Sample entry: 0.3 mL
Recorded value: 0.8 mL
